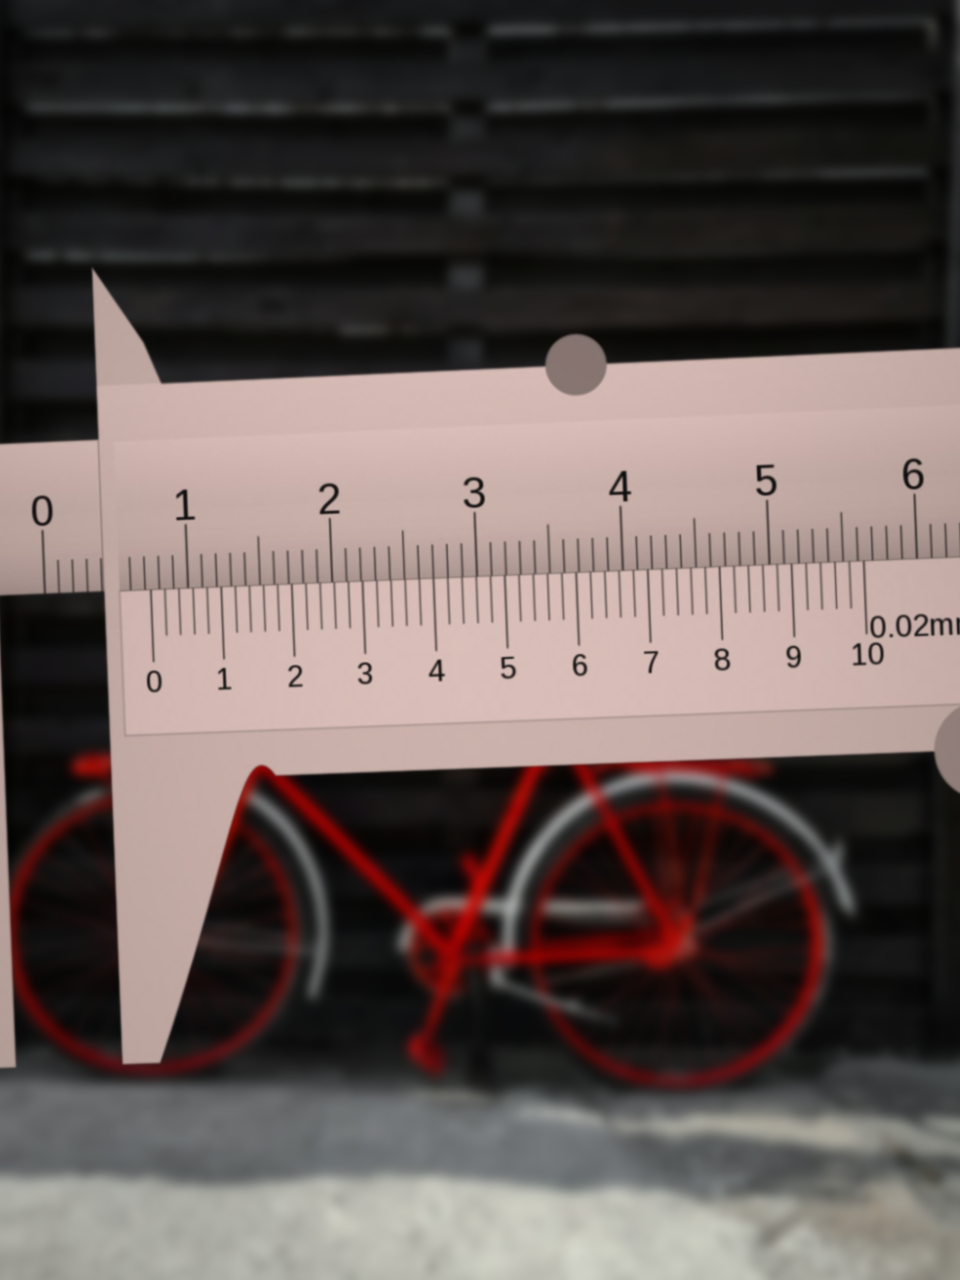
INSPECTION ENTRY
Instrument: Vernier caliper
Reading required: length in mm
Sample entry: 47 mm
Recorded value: 7.4 mm
